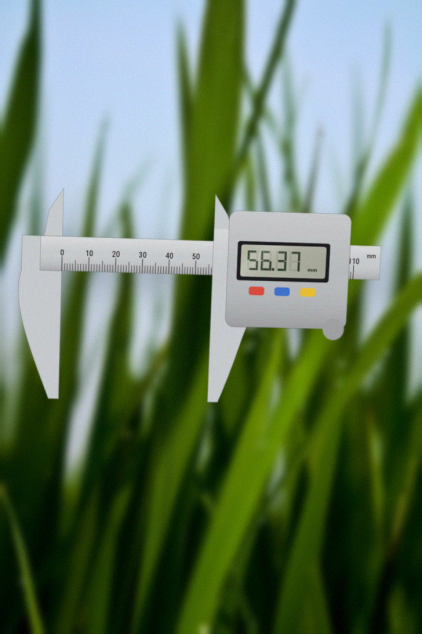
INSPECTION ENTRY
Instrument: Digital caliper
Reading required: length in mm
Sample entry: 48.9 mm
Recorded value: 56.37 mm
